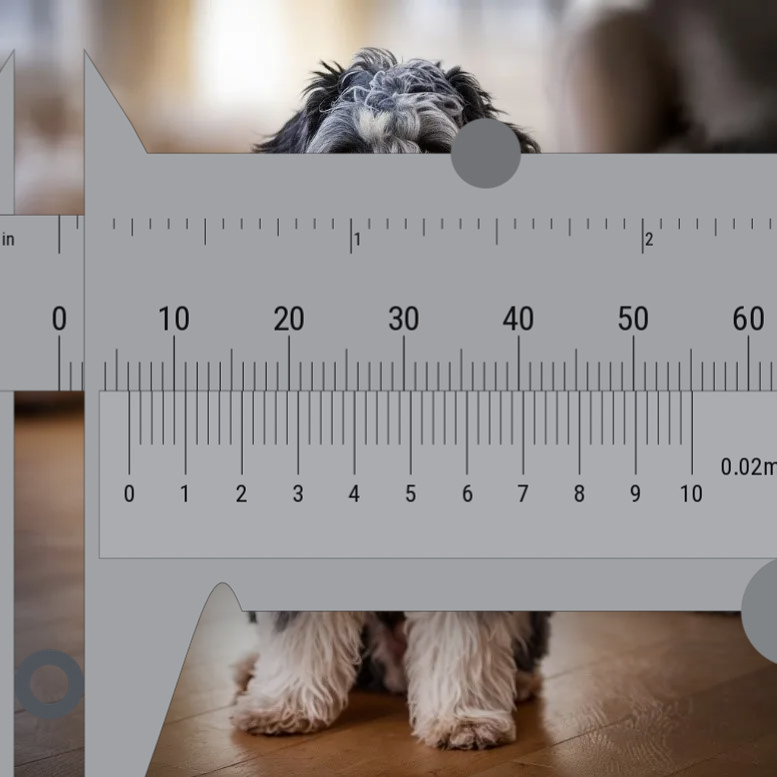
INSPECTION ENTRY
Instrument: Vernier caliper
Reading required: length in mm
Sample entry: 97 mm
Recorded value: 6.1 mm
